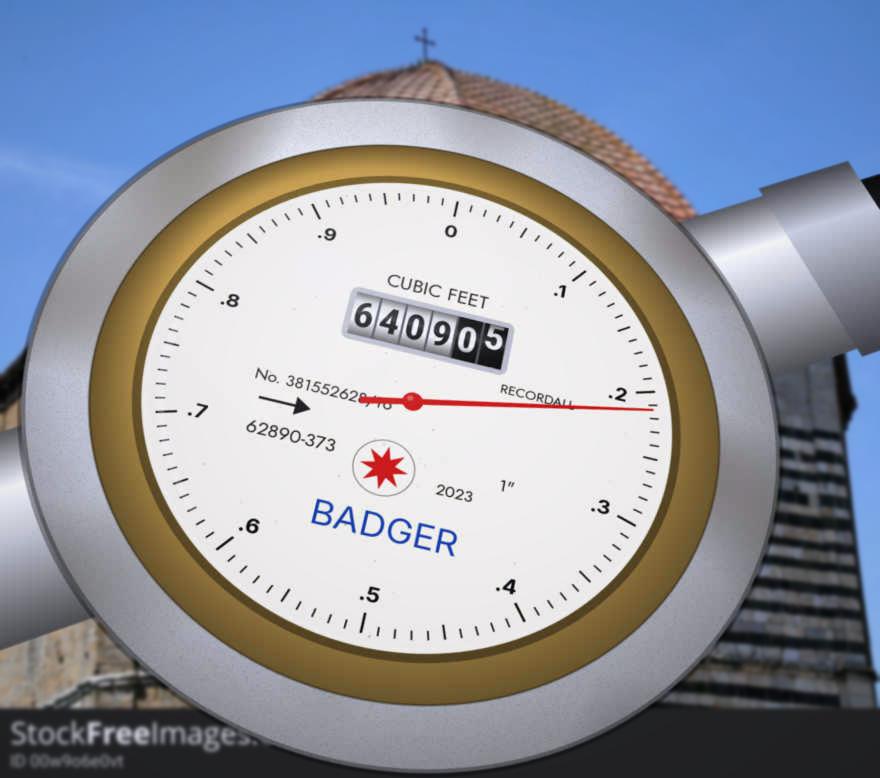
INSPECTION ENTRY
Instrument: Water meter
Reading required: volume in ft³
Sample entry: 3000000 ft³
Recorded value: 640905.21 ft³
